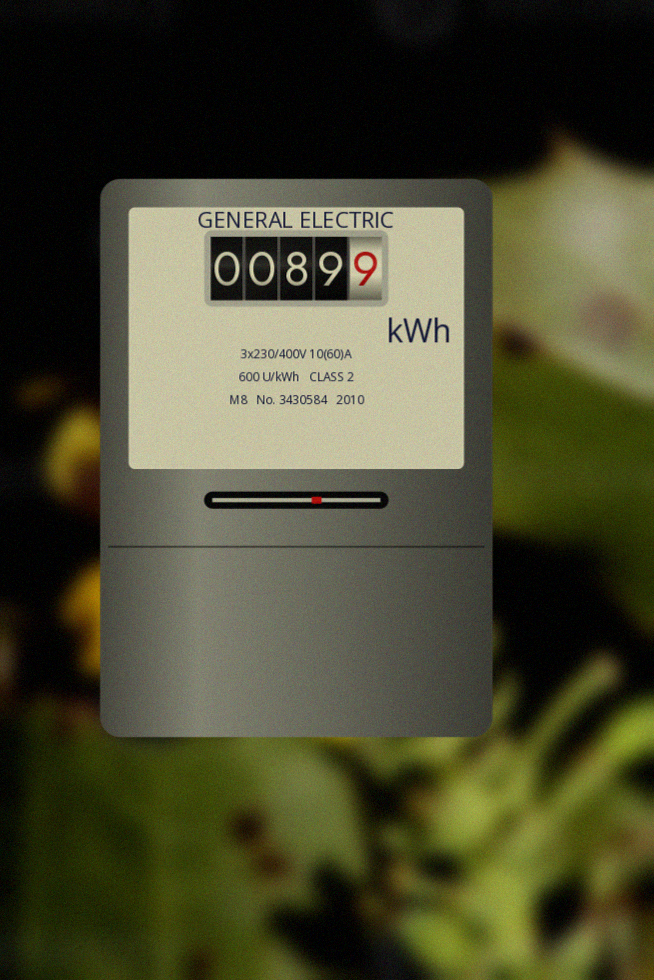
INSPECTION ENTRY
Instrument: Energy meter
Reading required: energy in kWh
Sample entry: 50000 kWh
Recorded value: 89.9 kWh
